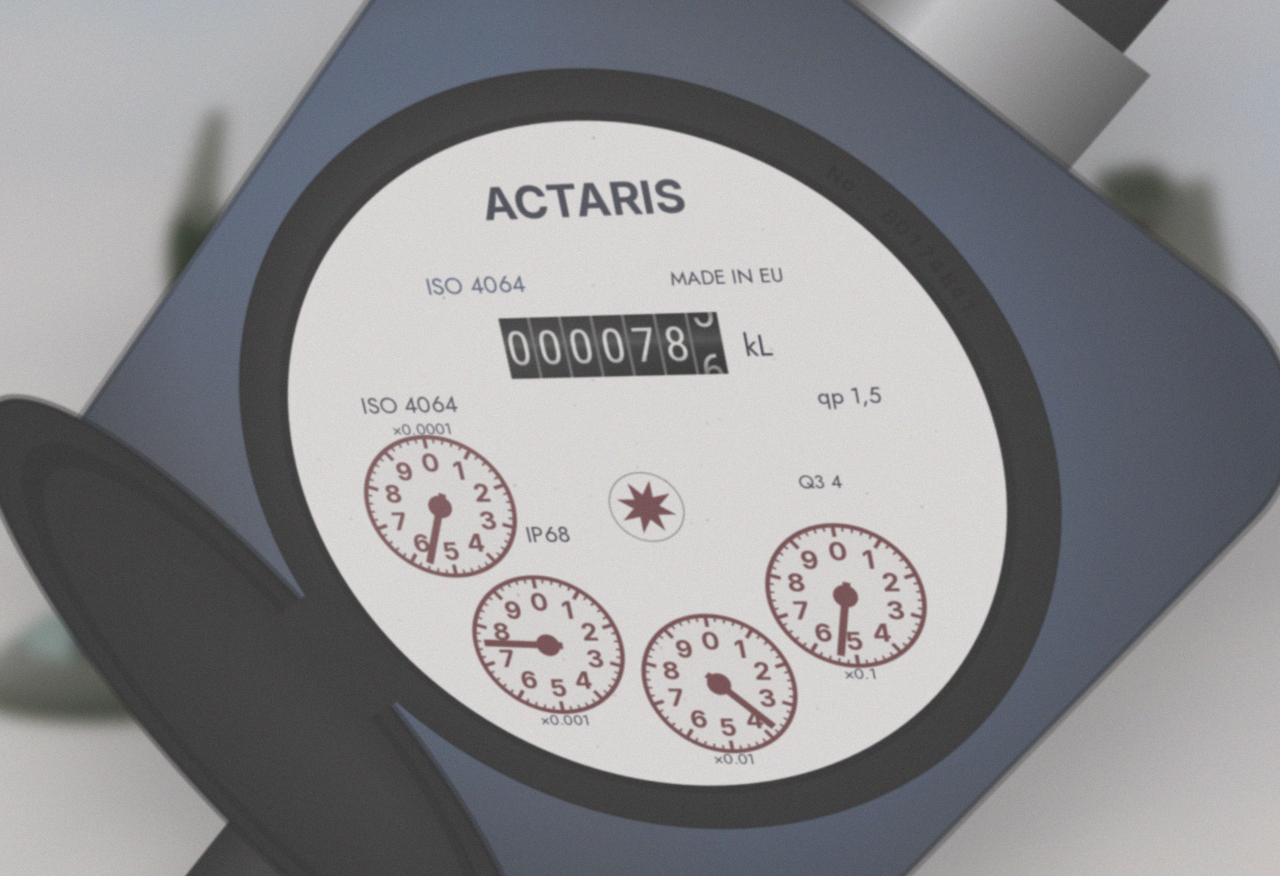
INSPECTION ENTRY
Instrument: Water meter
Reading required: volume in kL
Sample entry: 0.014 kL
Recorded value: 785.5375 kL
